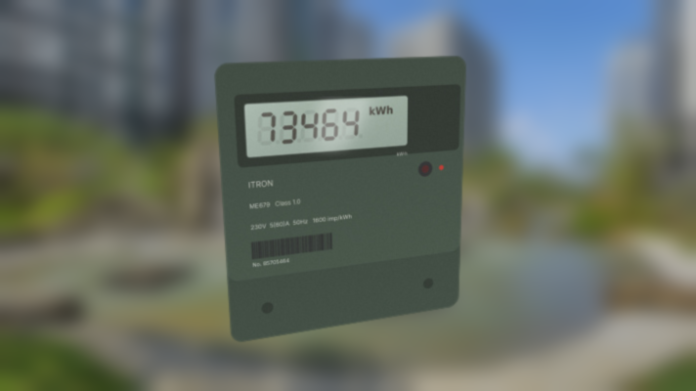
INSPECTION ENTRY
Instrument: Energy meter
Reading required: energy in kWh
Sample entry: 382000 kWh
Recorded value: 73464 kWh
